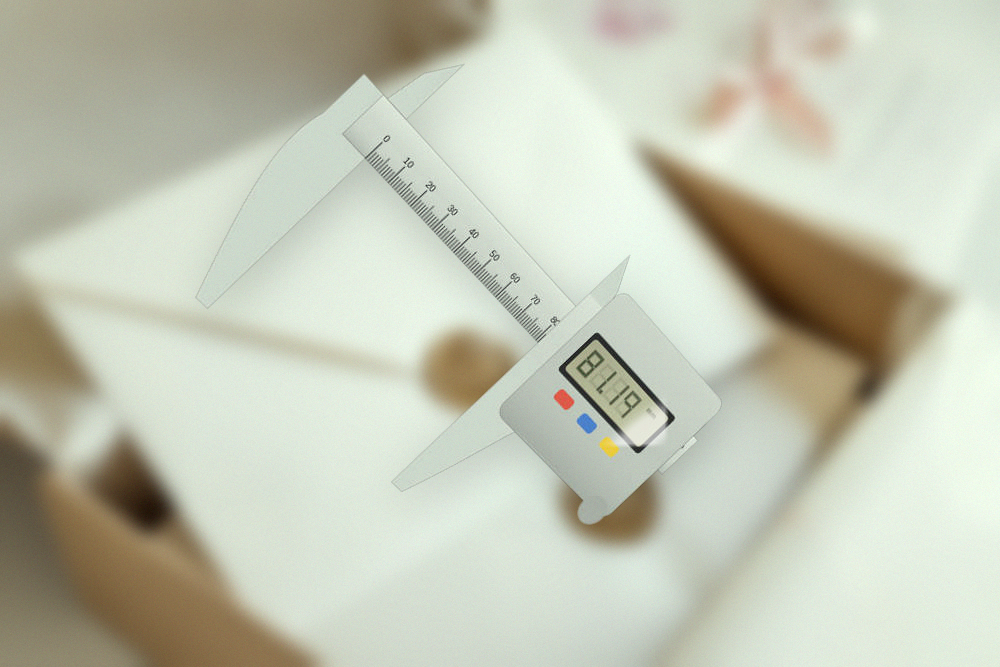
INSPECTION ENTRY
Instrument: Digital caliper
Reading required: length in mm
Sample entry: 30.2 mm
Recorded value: 81.19 mm
